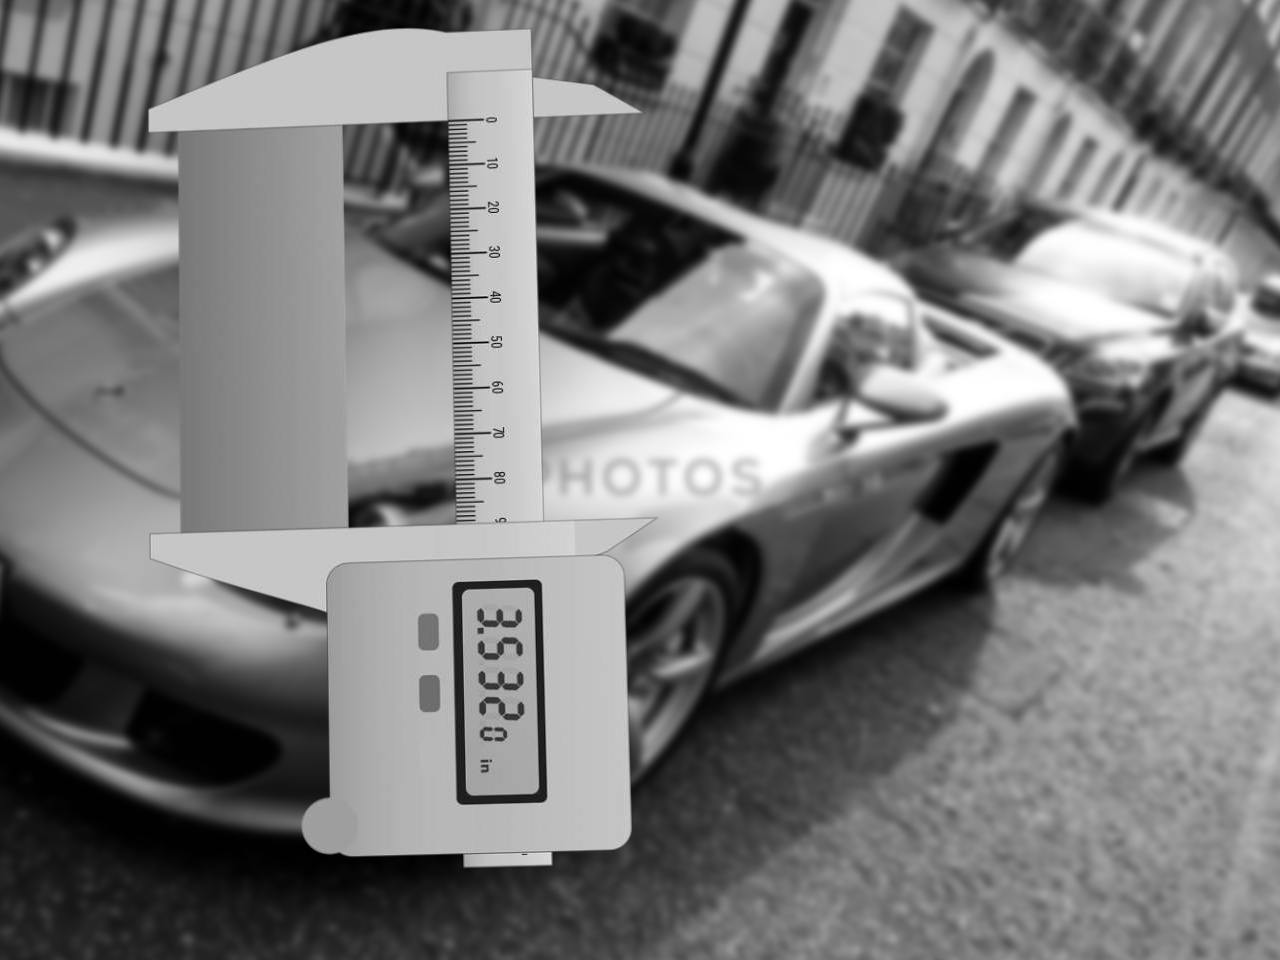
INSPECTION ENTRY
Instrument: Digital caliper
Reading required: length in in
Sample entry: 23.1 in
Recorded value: 3.5320 in
